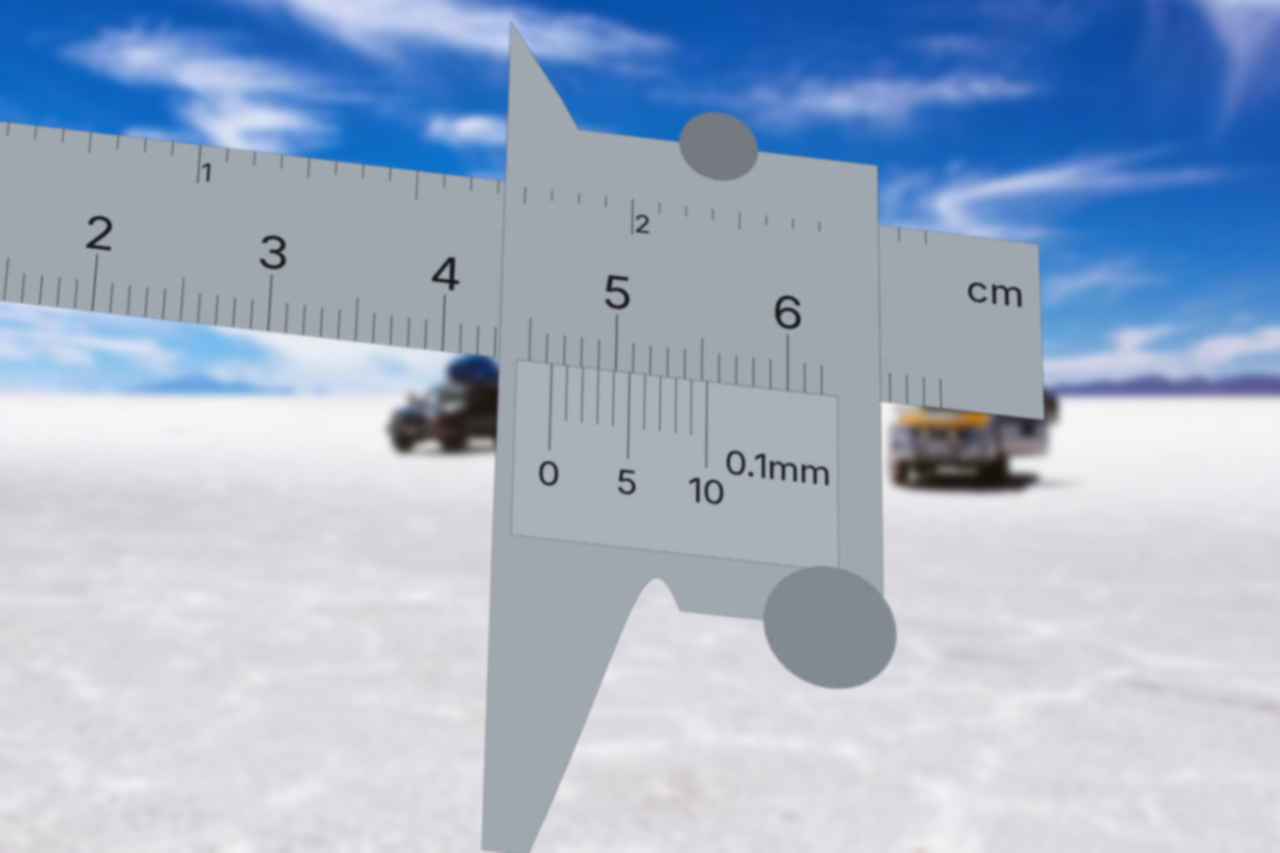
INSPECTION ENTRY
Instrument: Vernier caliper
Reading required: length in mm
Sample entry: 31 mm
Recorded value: 46.3 mm
